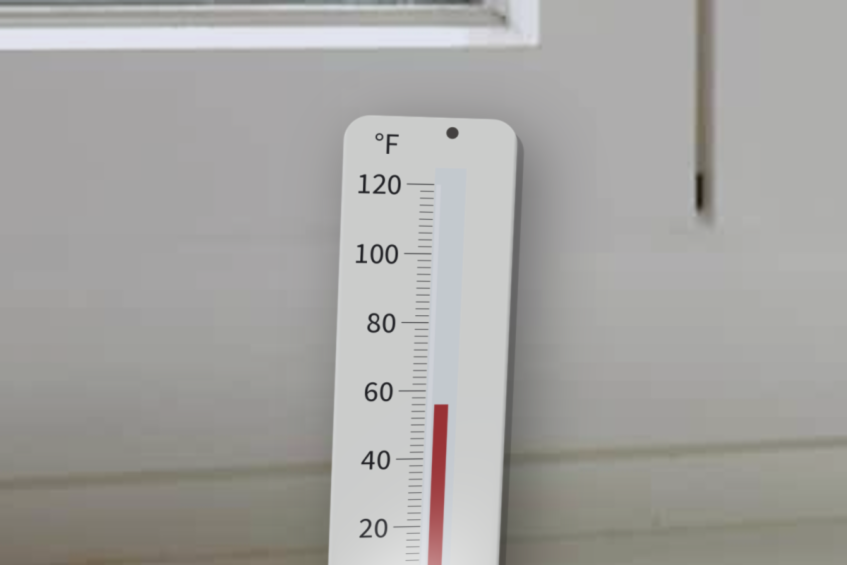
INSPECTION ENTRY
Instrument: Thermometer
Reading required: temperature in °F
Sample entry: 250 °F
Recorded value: 56 °F
